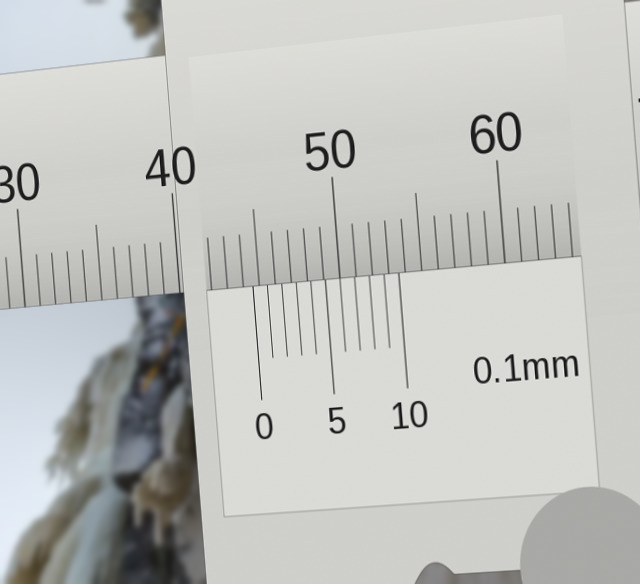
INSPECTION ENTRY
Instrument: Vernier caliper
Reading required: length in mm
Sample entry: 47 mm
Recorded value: 44.6 mm
